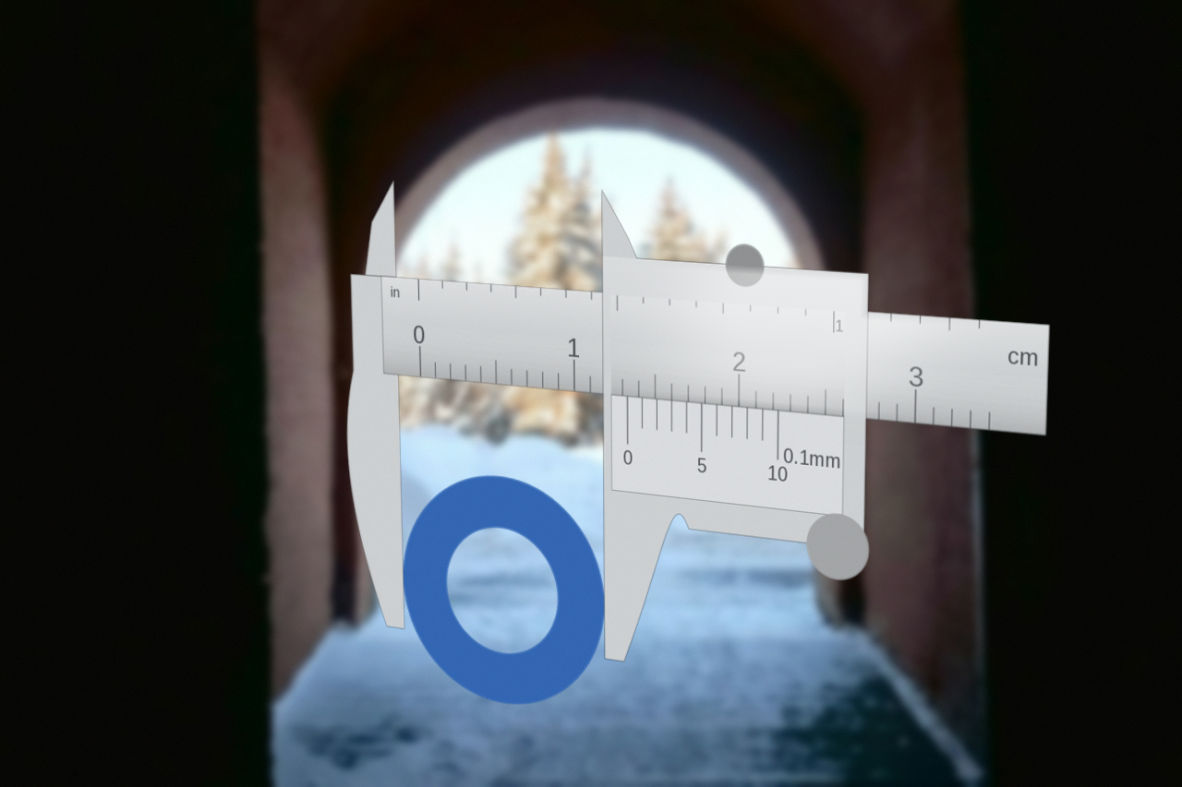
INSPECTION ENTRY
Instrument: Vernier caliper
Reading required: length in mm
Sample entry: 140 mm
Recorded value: 13.3 mm
